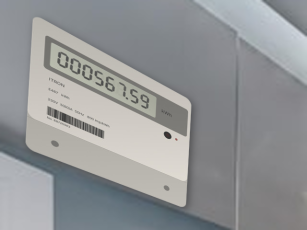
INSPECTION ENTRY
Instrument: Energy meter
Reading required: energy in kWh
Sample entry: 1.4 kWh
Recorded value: 567.59 kWh
